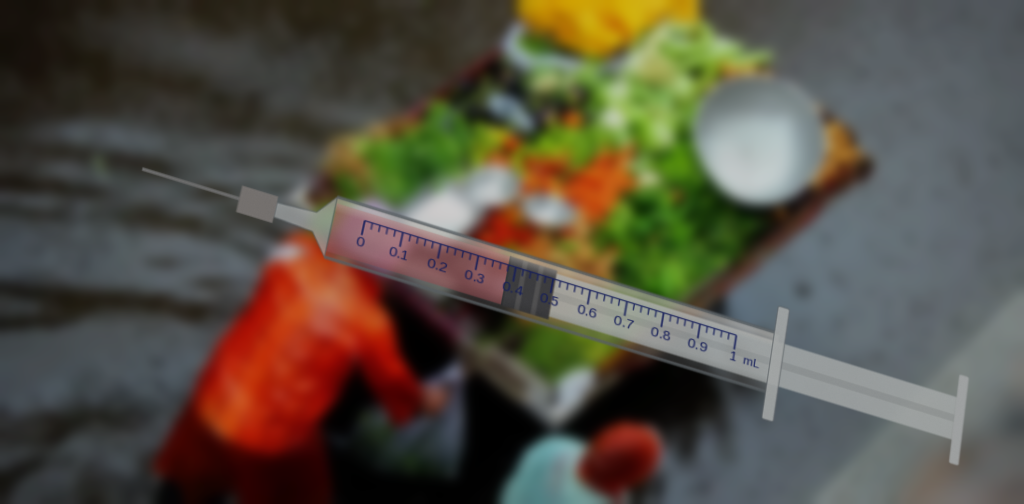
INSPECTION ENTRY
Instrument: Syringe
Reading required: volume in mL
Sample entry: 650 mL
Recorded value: 0.38 mL
